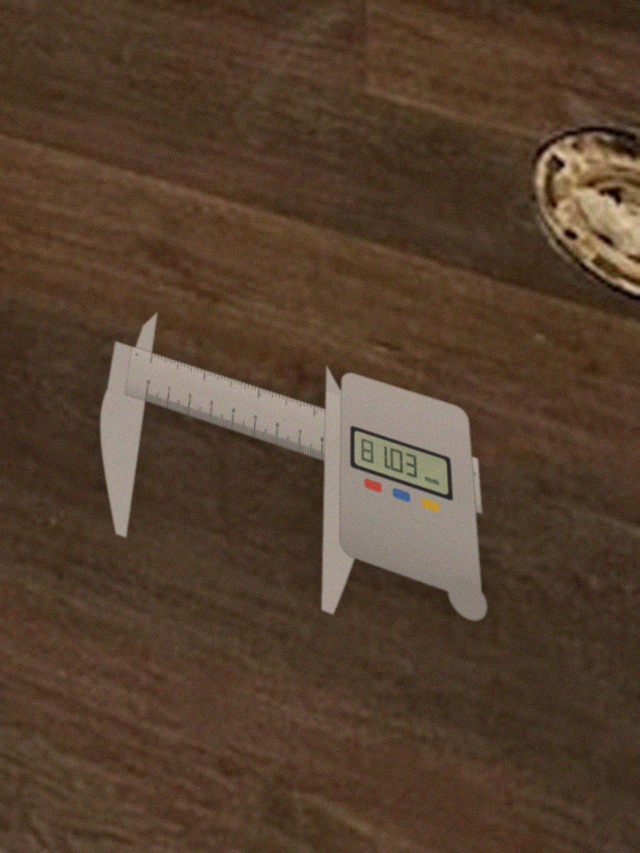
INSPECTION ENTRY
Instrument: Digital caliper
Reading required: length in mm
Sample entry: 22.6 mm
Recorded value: 81.03 mm
